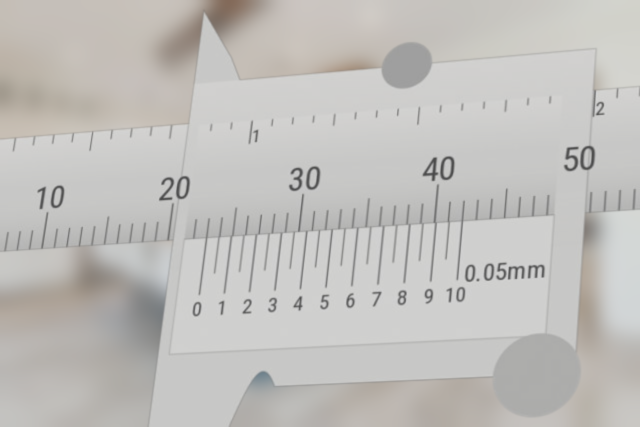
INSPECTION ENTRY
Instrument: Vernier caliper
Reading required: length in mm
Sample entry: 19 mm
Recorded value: 23.0 mm
